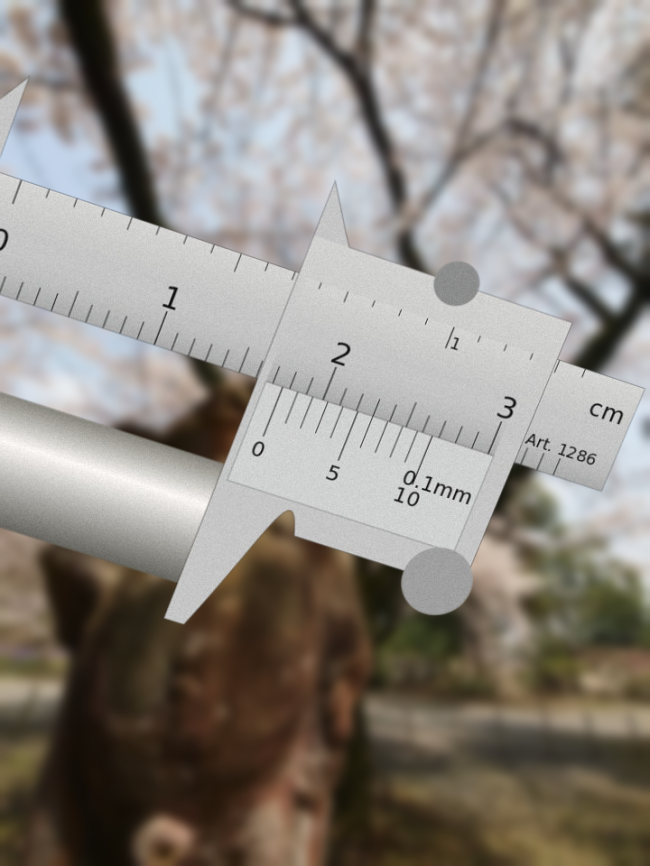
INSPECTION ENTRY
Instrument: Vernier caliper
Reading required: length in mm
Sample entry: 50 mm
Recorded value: 17.6 mm
